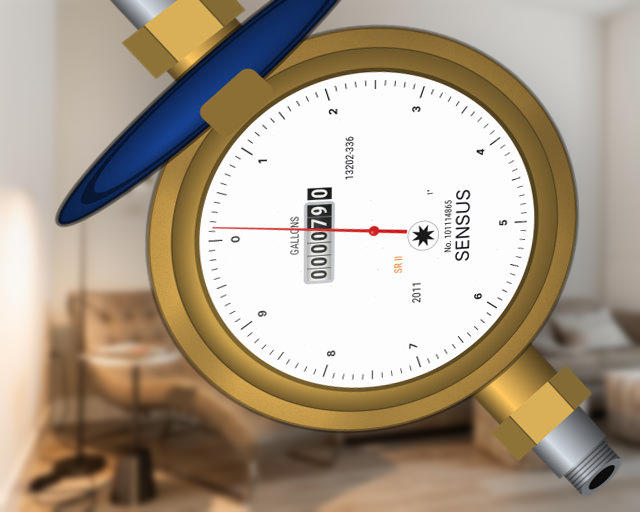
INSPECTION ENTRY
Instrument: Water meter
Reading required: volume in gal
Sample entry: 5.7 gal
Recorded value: 790.1 gal
